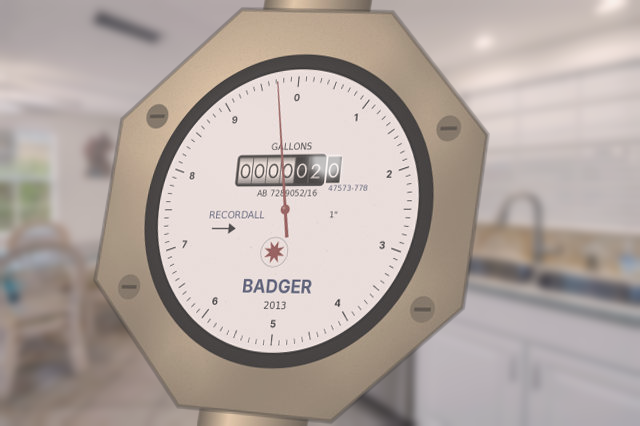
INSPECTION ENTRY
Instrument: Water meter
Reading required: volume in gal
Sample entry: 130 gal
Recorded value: 19.7 gal
